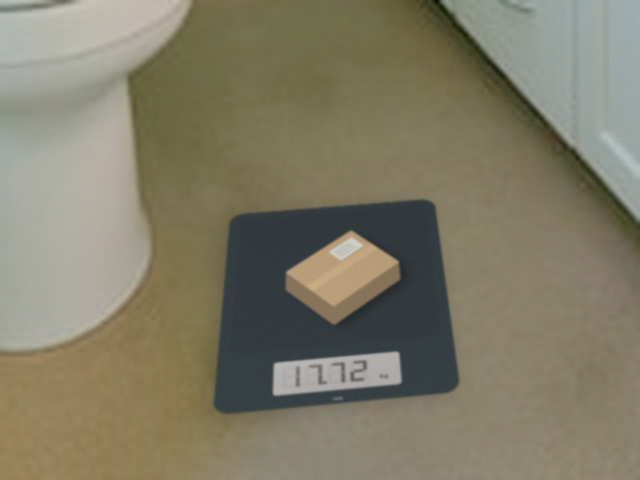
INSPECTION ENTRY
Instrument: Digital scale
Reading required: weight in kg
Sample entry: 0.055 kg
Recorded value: 17.72 kg
